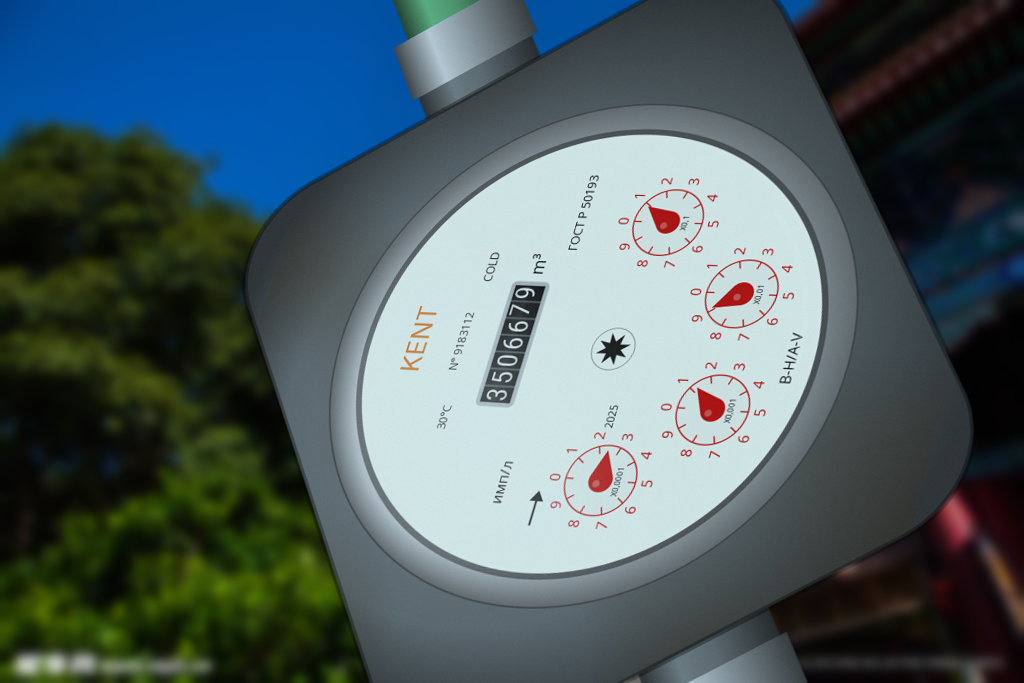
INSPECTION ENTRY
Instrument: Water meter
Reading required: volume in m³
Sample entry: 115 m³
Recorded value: 3506679.0912 m³
